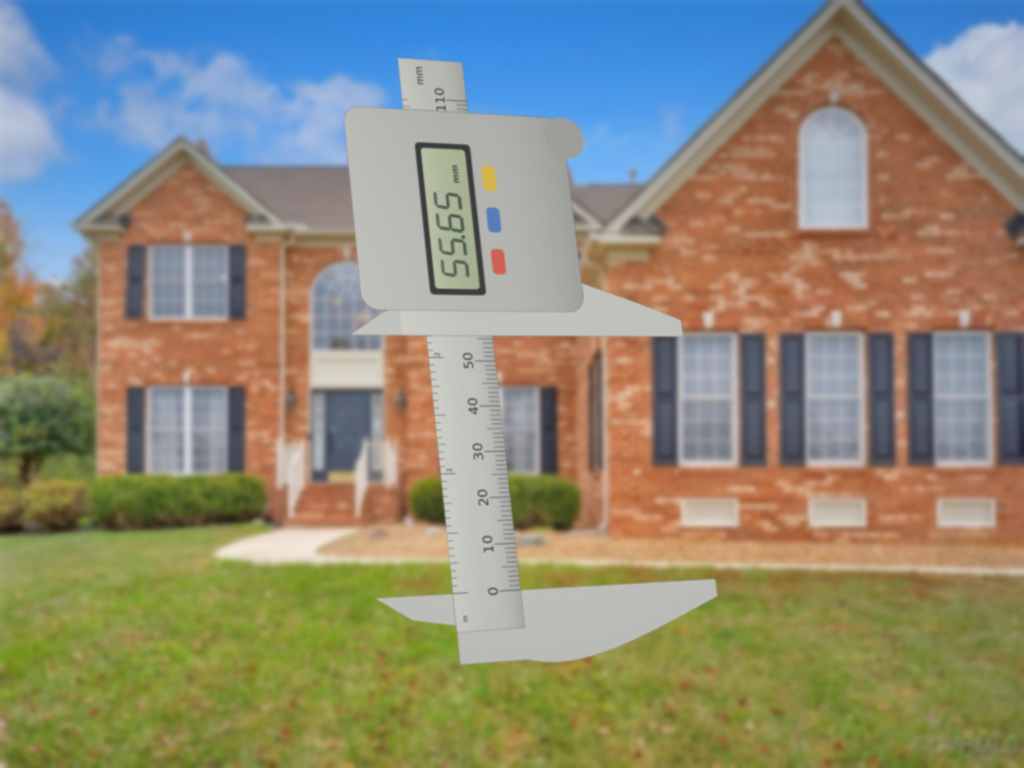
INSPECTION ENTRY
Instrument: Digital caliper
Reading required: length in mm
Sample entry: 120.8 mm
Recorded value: 55.65 mm
